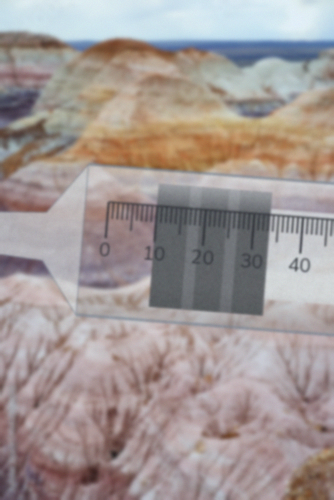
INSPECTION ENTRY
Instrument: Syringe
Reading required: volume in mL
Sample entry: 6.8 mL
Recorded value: 10 mL
